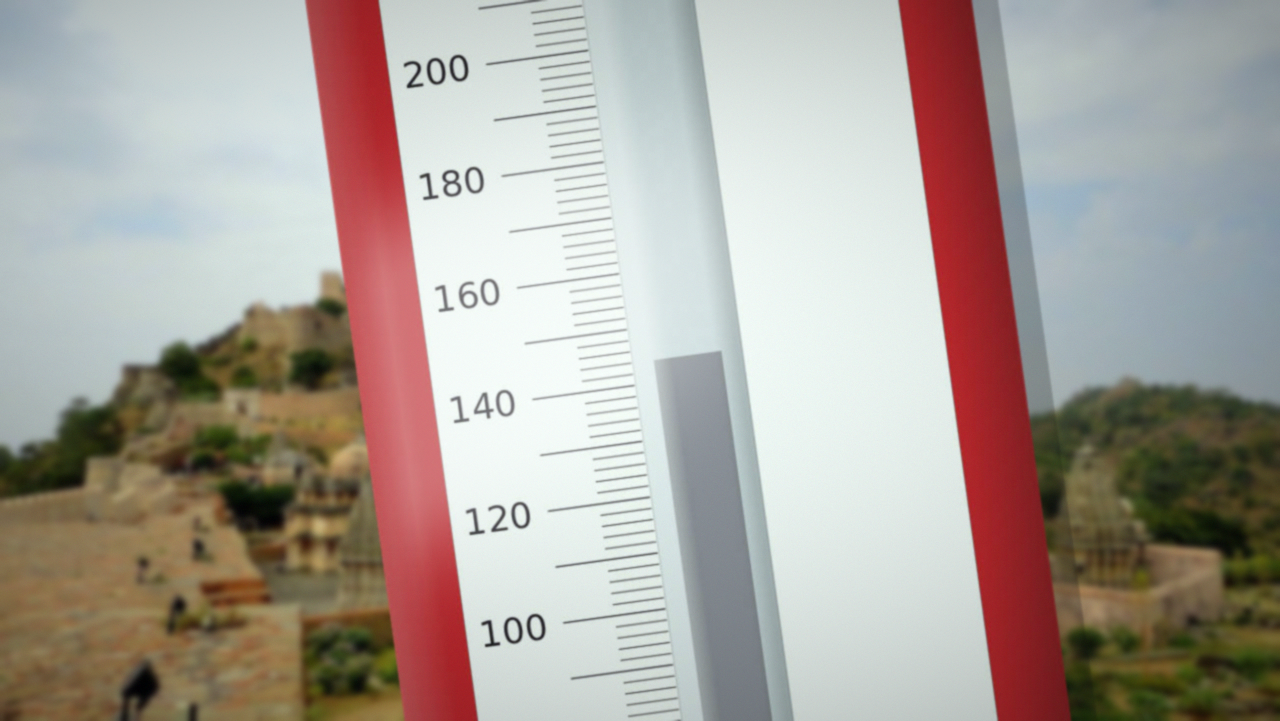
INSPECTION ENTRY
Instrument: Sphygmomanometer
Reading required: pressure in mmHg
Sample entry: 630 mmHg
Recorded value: 144 mmHg
